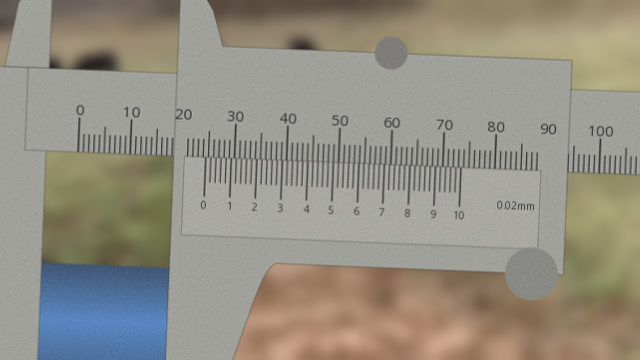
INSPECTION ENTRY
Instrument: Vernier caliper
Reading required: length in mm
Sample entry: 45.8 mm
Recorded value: 24.5 mm
